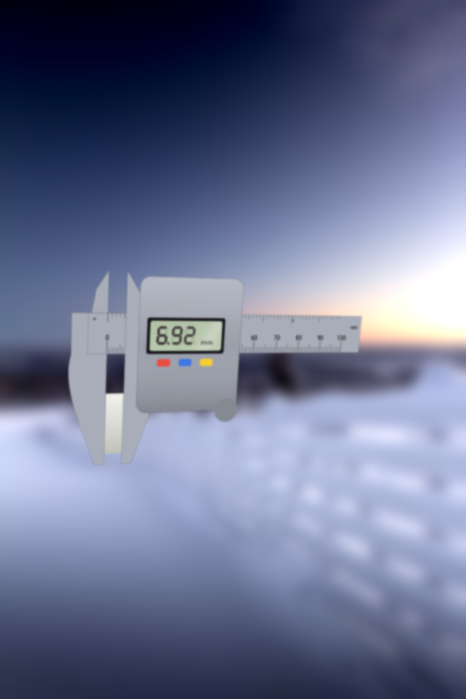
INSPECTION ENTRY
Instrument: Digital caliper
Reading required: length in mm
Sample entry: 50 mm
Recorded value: 6.92 mm
